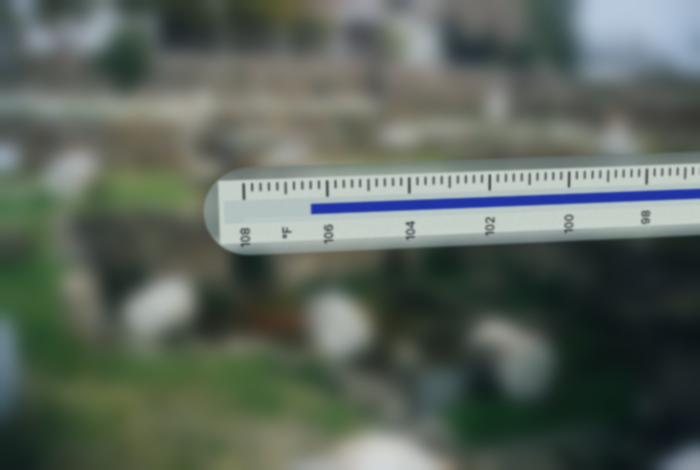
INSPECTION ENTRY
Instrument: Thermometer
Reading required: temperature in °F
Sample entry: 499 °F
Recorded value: 106.4 °F
